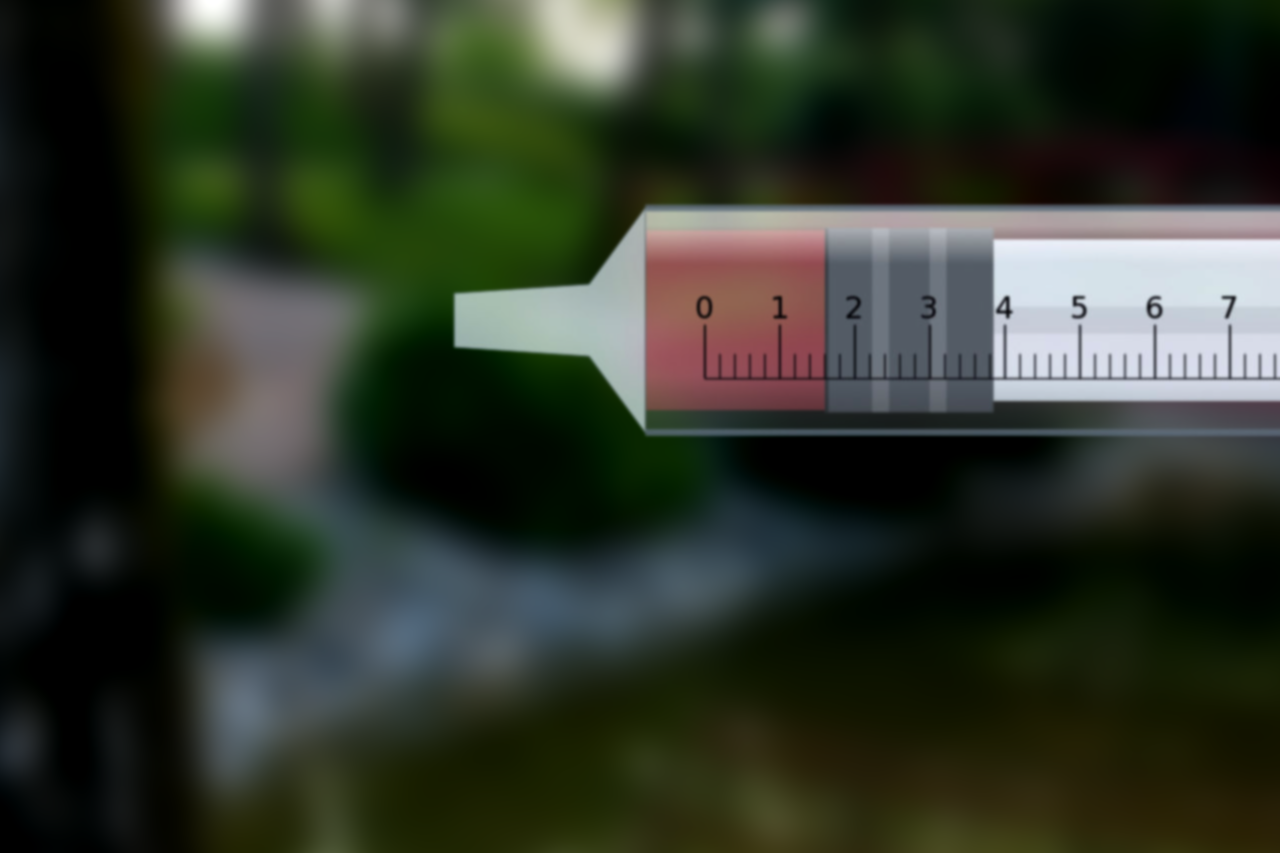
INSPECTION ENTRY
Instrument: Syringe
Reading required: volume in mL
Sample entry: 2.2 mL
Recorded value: 1.6 mL
